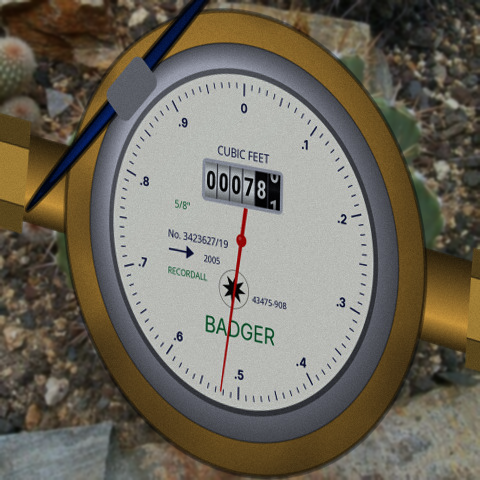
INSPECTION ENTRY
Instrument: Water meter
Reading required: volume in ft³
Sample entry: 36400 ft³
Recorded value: 780.52 ft³
